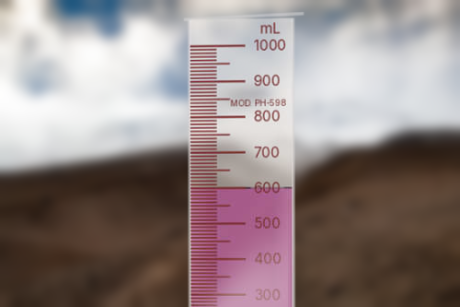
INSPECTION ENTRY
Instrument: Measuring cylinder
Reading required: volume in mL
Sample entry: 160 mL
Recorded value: 600 mL
